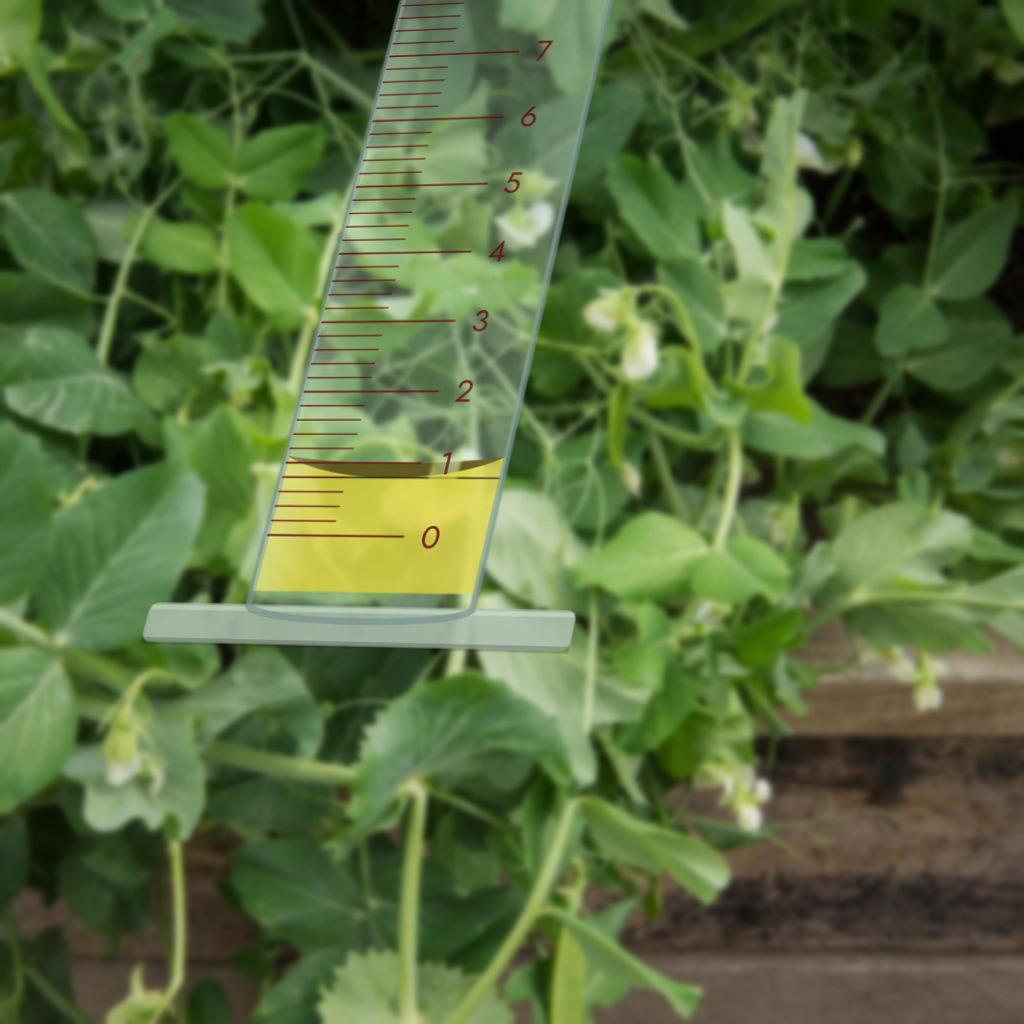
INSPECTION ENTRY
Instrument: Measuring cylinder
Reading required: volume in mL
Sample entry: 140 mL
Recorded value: 0.8 mL
